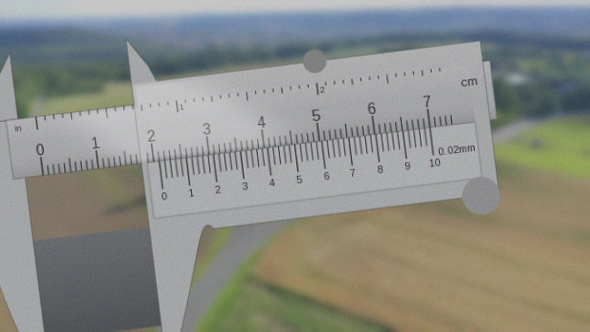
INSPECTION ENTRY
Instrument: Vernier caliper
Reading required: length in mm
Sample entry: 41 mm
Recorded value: 21.0 mm
